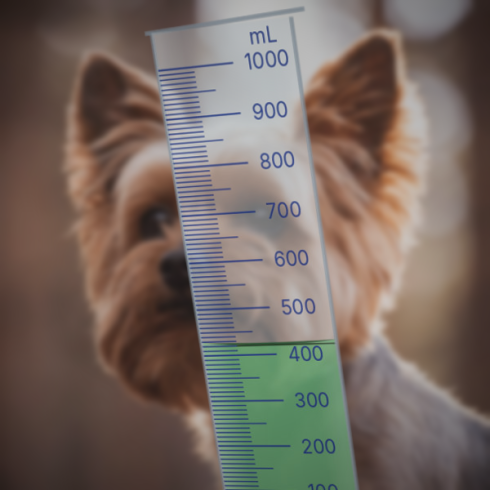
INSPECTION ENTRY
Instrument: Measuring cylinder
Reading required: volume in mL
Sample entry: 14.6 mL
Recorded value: 420 mL
